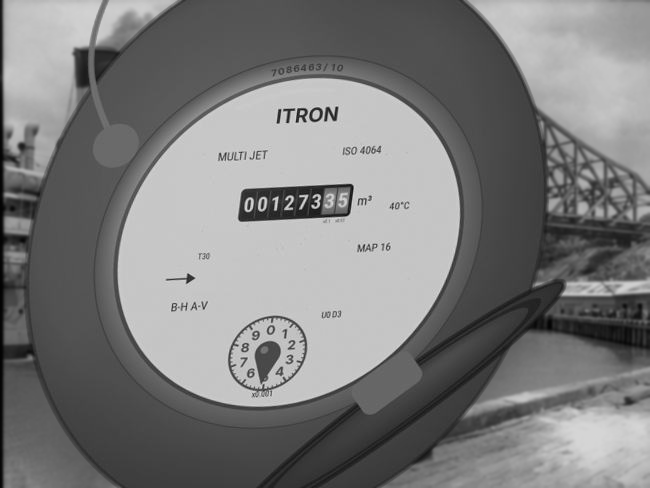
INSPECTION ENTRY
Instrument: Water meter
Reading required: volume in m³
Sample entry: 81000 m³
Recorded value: 1273.355 m³
